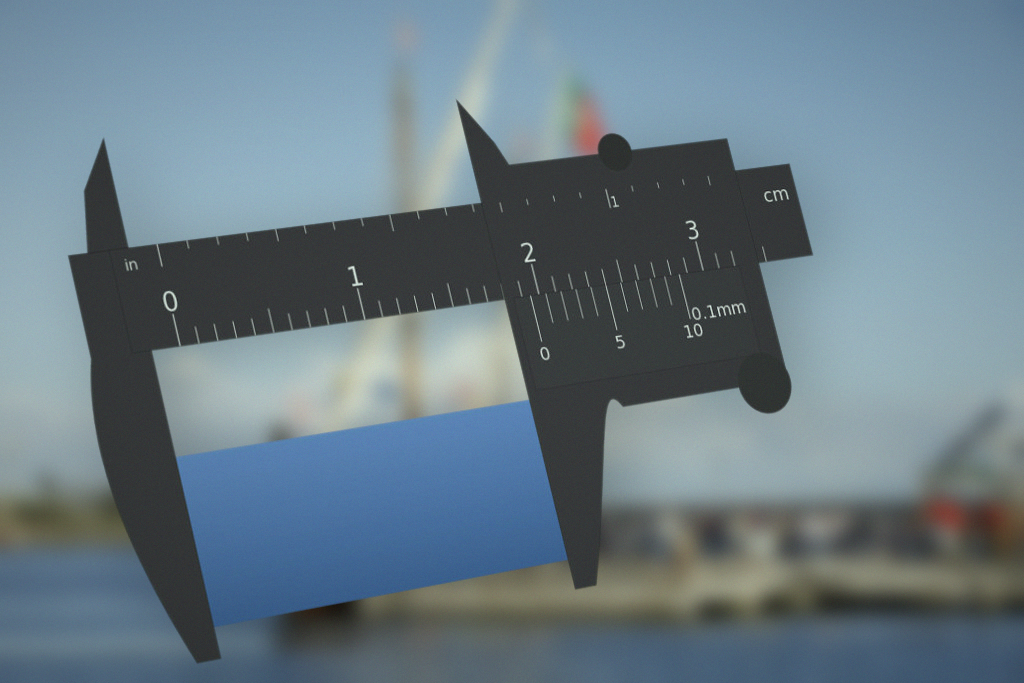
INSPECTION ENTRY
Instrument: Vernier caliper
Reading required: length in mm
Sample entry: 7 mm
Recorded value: 19.5 mm
